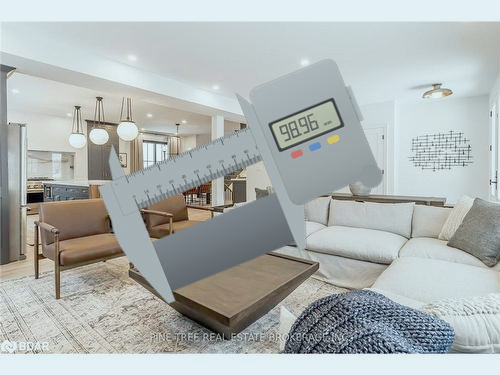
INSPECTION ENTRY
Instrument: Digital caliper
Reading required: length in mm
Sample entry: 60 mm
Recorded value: 98.96 mm
